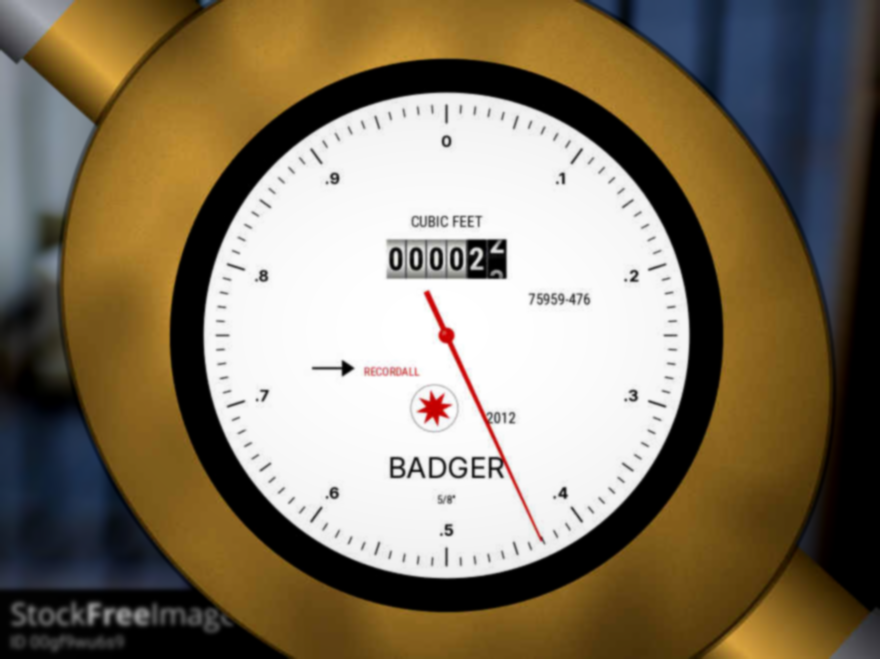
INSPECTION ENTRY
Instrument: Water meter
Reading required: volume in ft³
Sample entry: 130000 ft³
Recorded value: 22.43 ft³
